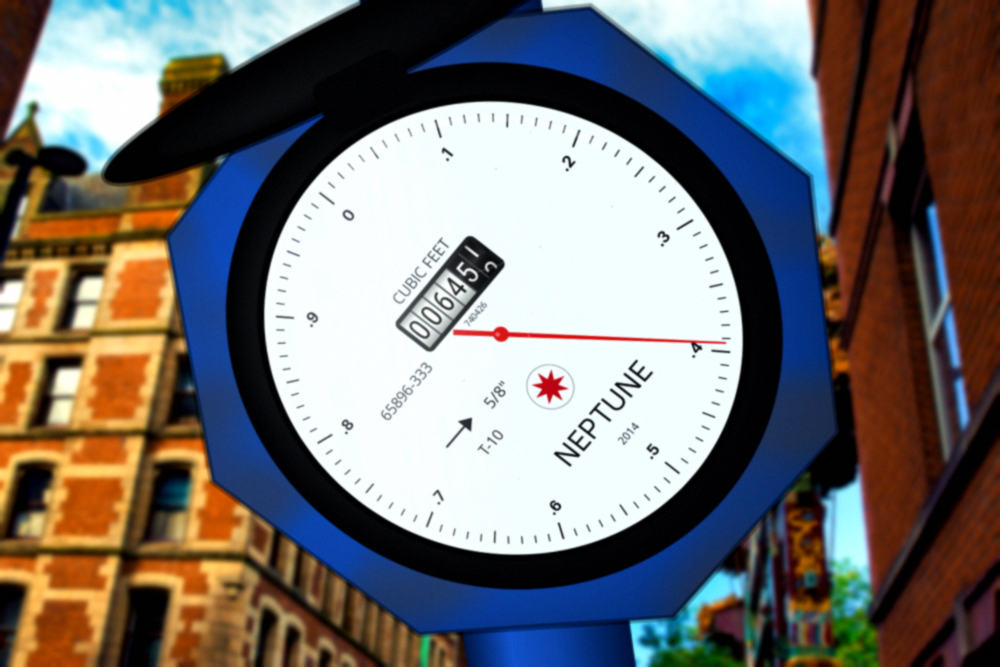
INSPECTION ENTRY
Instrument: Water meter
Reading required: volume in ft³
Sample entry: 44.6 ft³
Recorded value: 6451.39 ft³
